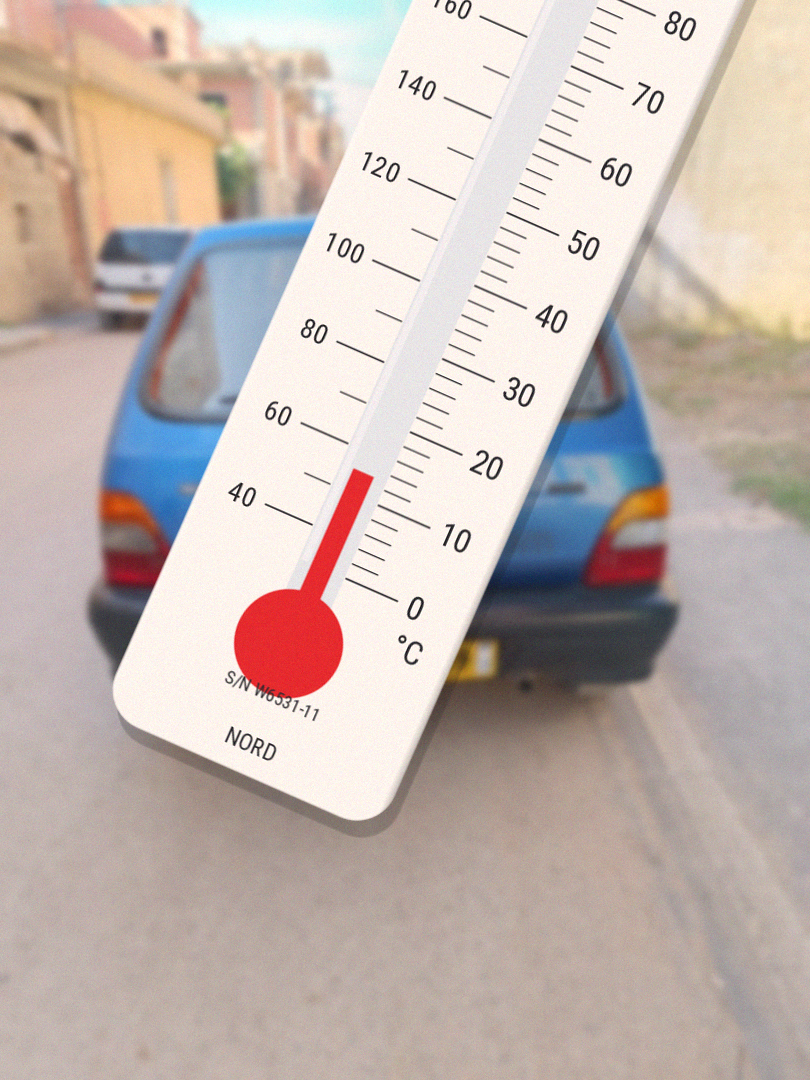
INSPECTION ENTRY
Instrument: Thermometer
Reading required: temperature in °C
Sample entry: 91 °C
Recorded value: 13 °C
